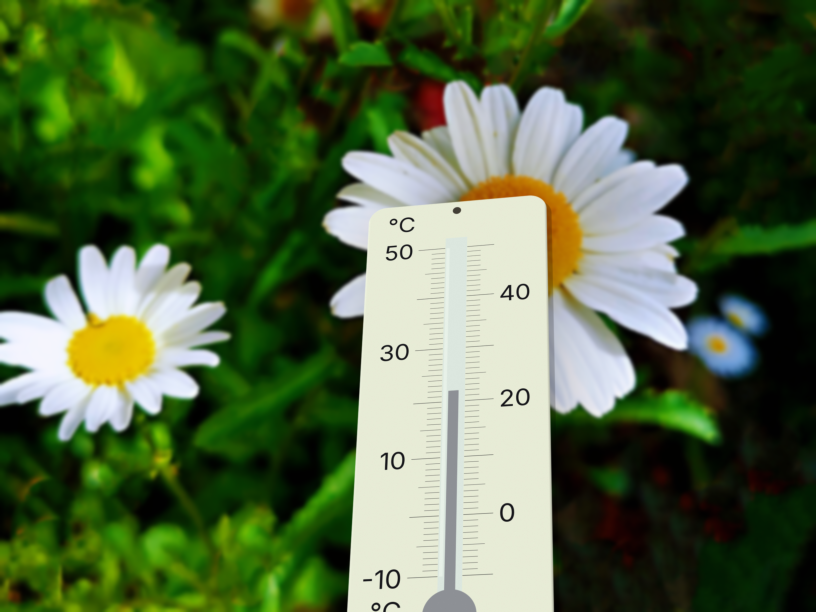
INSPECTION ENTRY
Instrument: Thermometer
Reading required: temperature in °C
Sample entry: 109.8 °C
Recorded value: 22 °C
